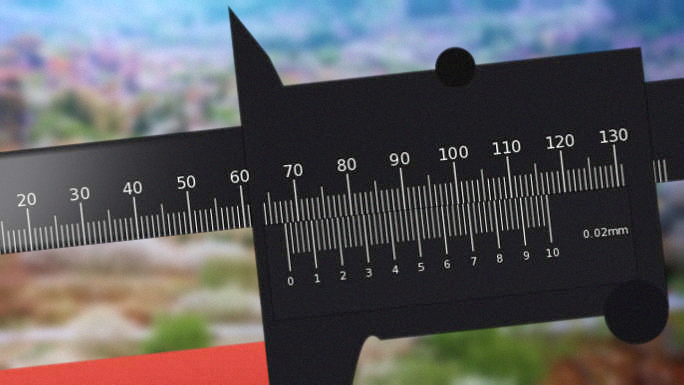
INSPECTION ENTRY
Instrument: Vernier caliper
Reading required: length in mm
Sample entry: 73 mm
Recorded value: 67.5 mm
